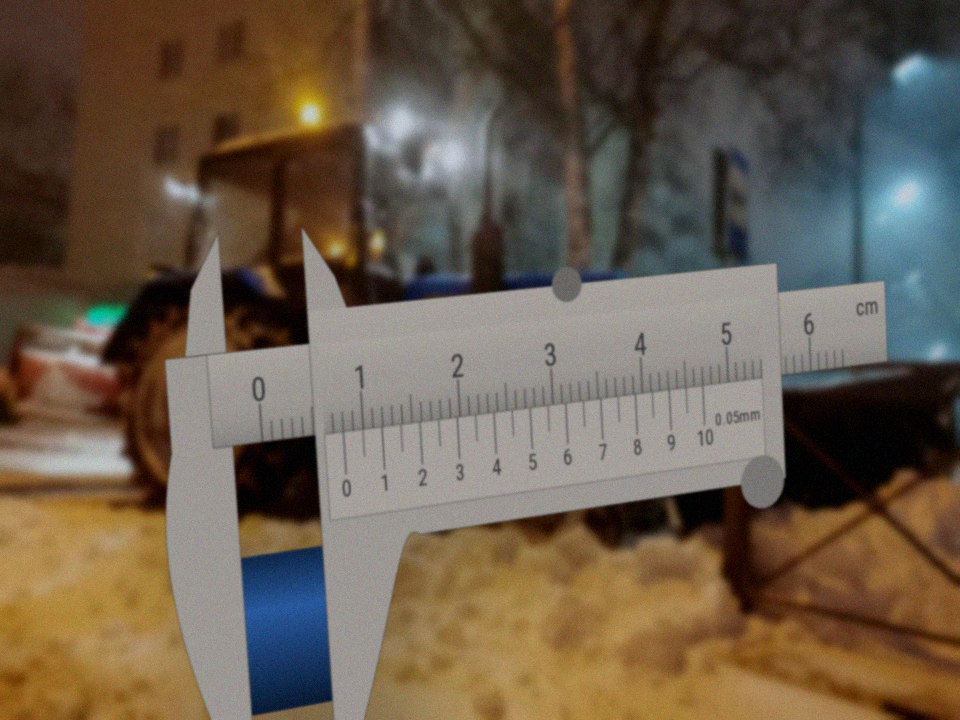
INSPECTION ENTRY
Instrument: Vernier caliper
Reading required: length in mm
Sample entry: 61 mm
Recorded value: 8.0 mm
